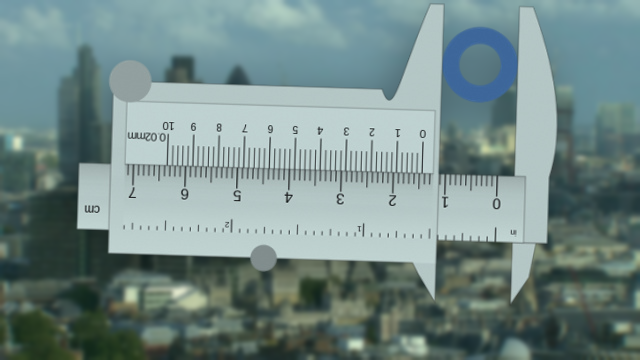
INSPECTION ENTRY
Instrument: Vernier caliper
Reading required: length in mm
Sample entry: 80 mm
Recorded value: 14.5 mm
